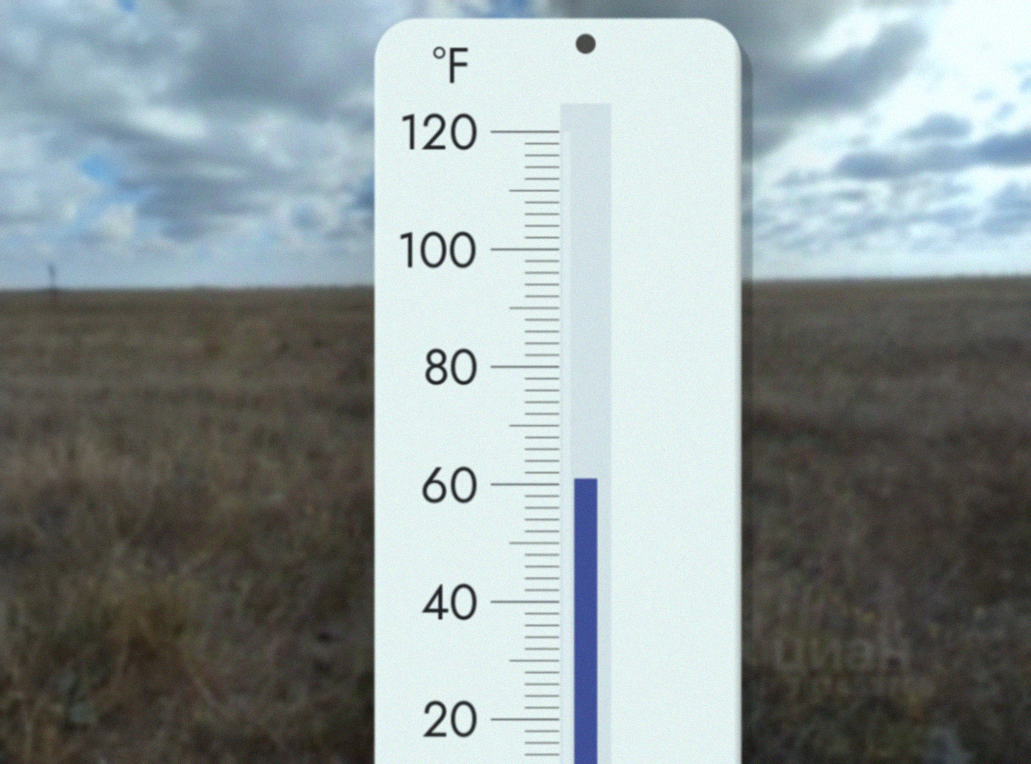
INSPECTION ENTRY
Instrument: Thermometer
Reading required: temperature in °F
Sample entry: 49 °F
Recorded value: 61 °F
